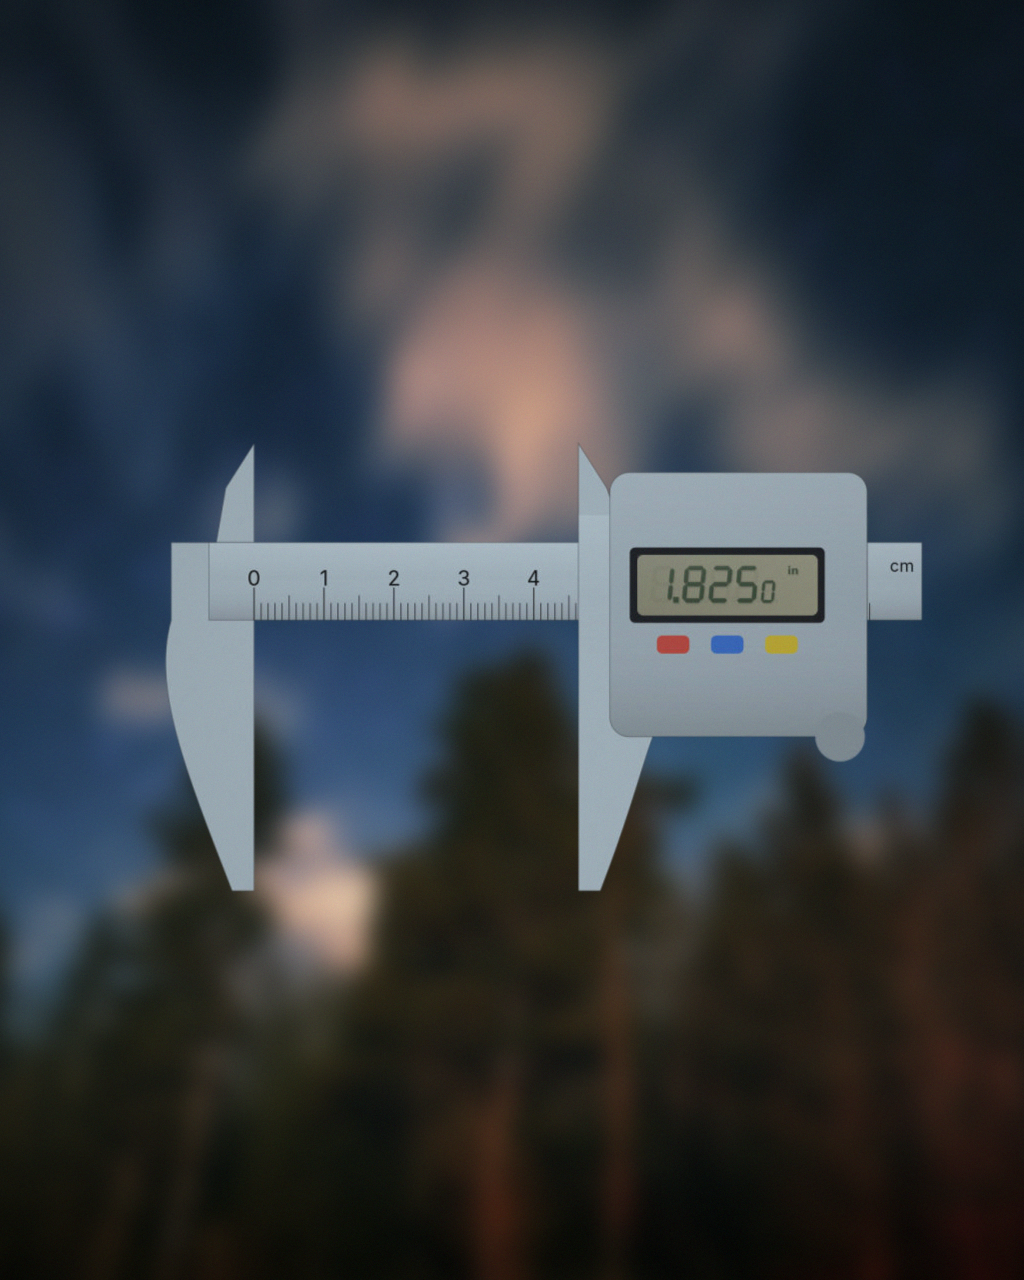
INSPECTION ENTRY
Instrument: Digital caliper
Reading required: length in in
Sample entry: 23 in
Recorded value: 1.8250 in
